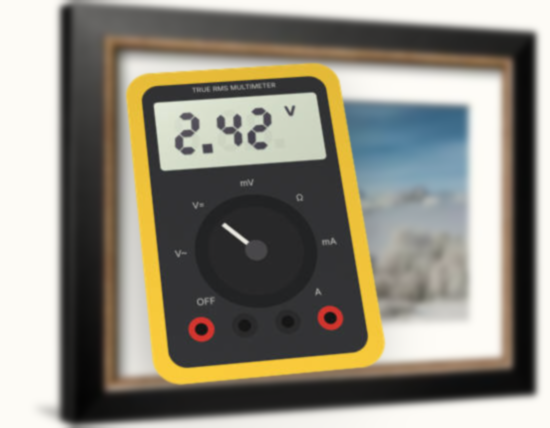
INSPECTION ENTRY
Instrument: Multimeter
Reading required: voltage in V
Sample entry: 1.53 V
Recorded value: 2.42 V
